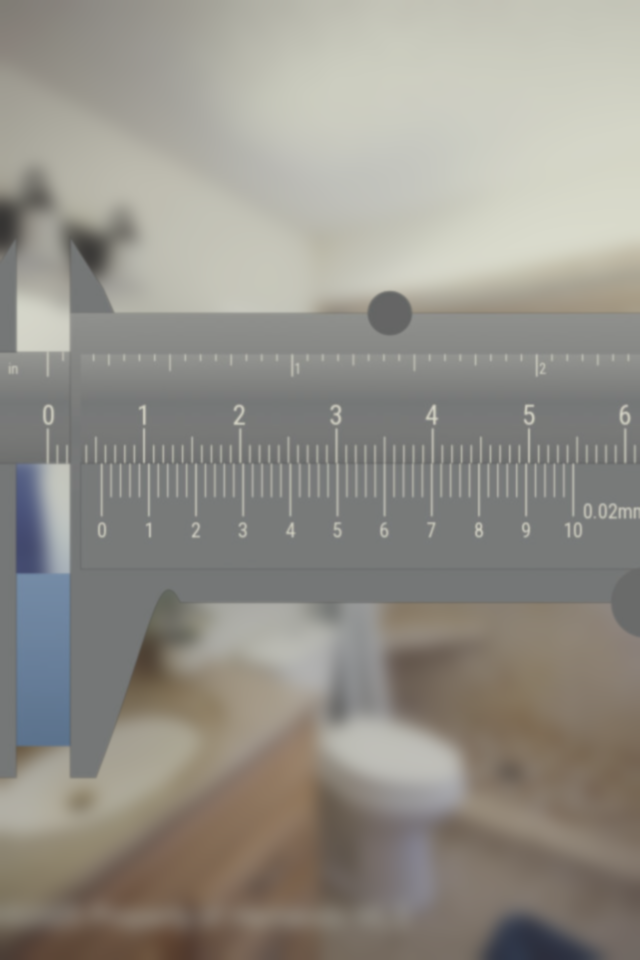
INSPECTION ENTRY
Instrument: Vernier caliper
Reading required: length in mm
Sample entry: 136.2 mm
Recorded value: 5.6 mm
